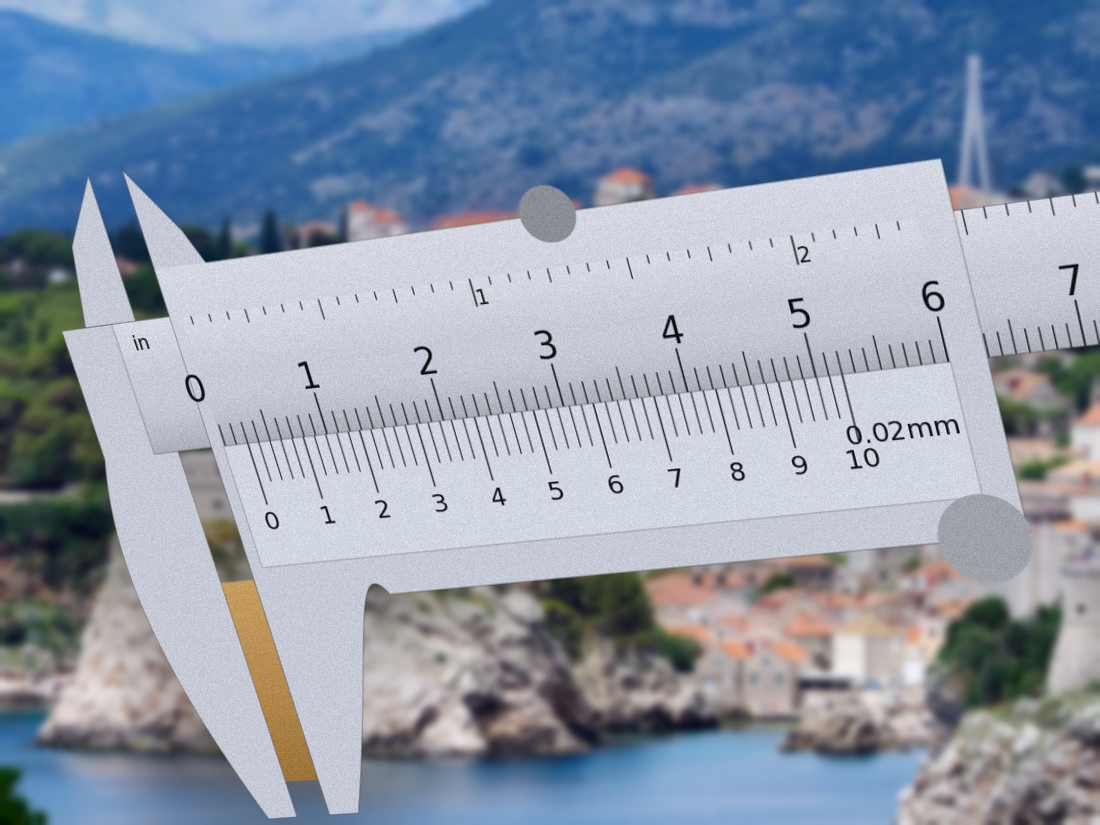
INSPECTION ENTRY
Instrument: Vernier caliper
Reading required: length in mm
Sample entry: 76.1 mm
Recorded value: 3.0 mm
